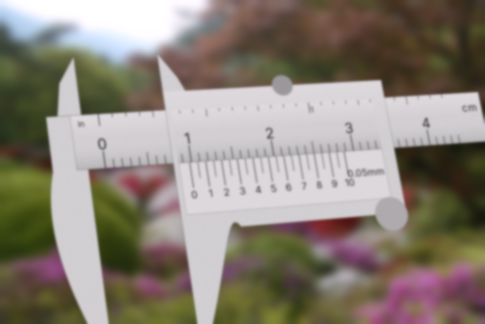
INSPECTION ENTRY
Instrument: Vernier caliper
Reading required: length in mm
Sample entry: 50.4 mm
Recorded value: 9.8 mm
